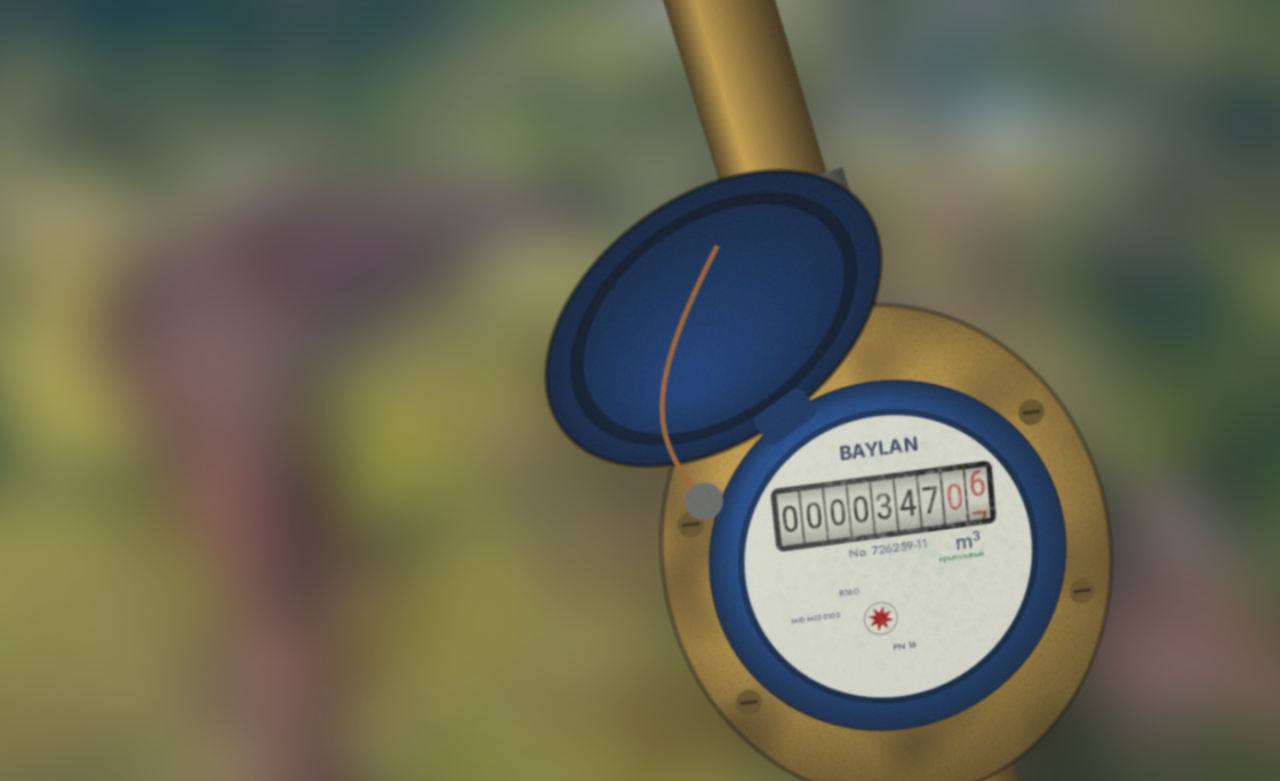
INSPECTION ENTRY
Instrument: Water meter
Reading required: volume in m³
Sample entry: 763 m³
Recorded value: 347.06 m³
